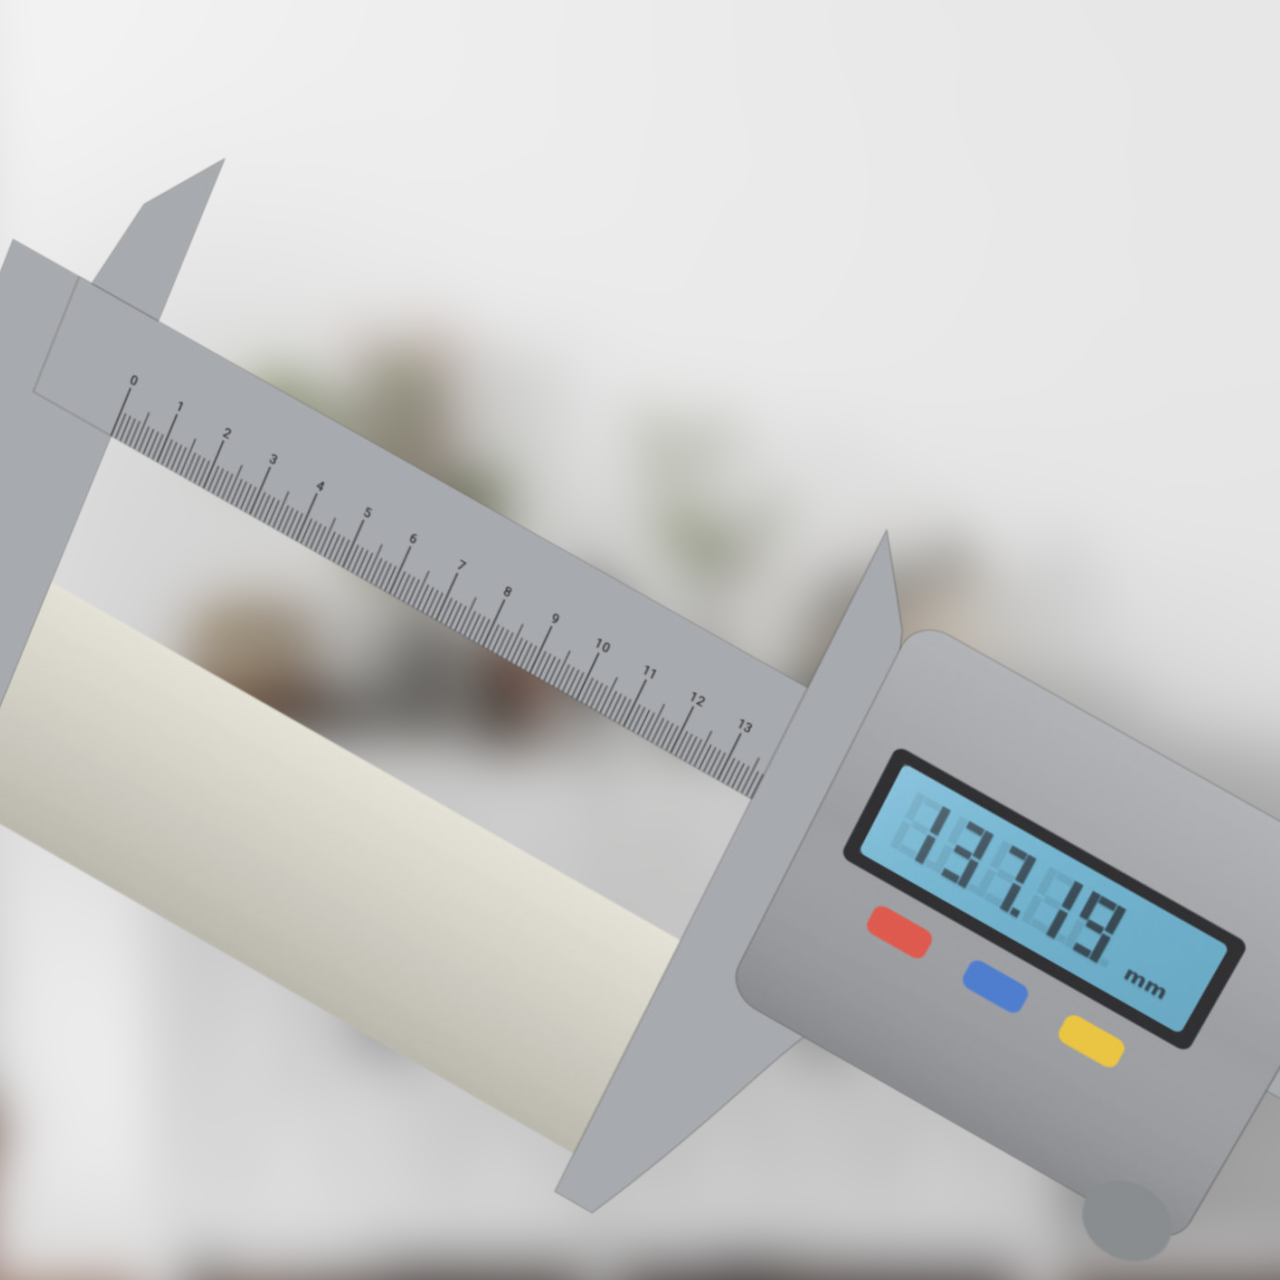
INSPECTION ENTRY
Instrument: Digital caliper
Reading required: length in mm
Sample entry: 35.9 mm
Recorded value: 137.19 mm
